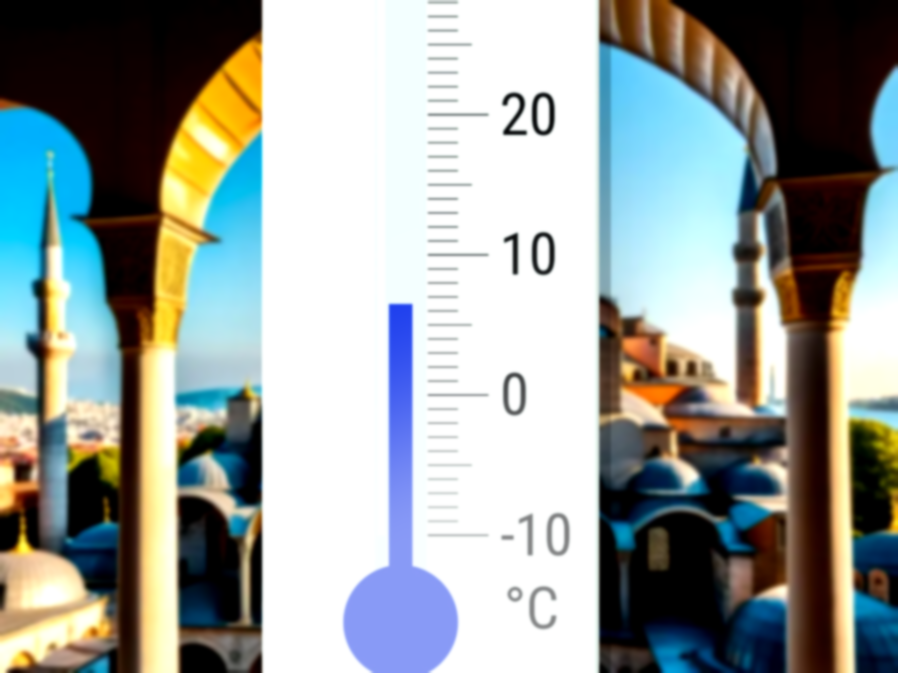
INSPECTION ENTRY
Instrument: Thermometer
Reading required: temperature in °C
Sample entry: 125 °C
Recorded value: 6.5 °C
